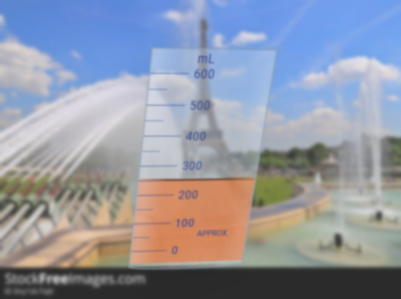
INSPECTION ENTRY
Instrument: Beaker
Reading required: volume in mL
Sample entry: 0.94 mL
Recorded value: 250 mL
